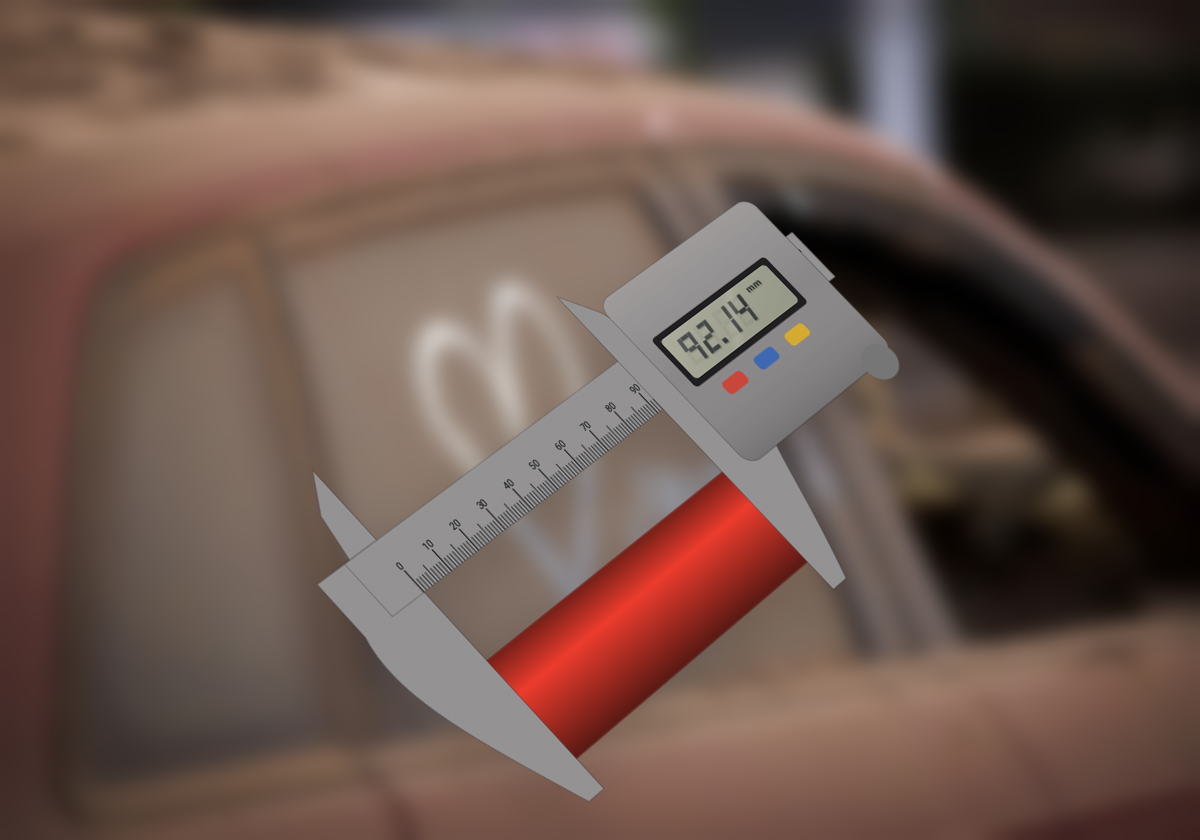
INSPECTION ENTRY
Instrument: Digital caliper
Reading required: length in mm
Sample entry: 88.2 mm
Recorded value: 92.14 mm
